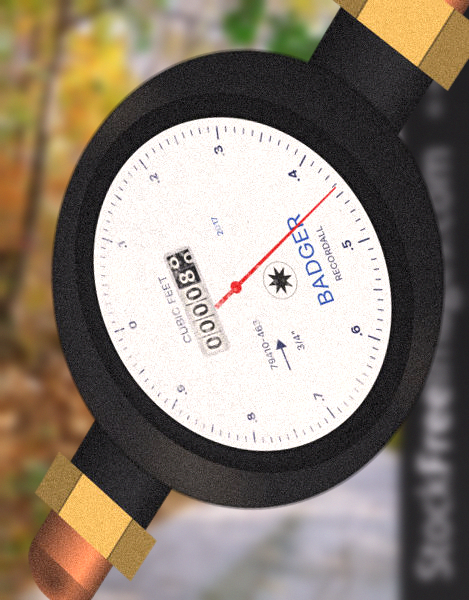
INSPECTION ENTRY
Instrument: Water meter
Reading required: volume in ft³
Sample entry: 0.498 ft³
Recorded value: 88.44 ft³
